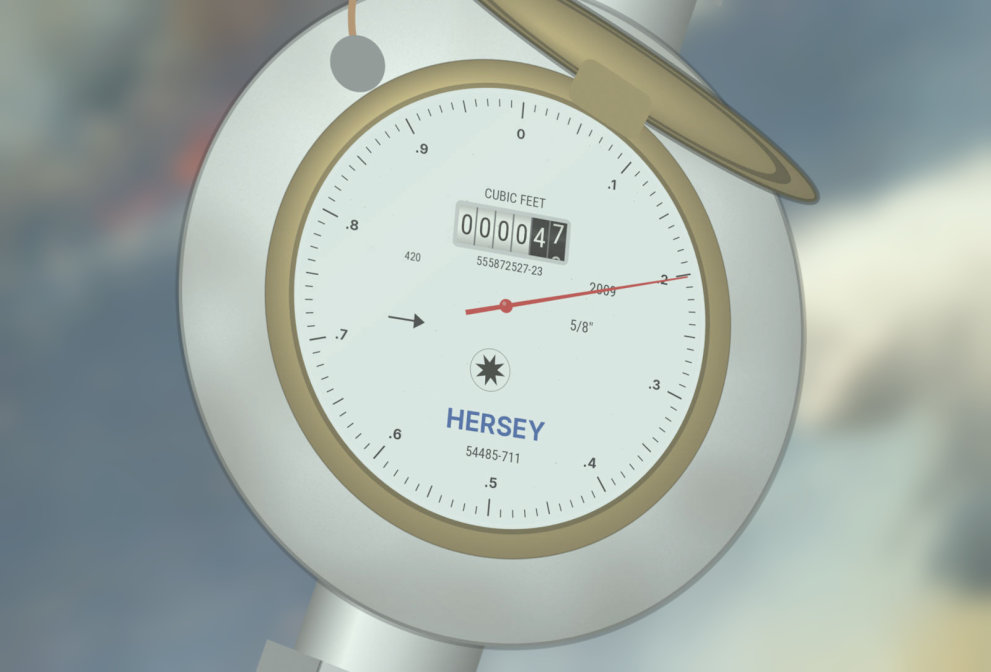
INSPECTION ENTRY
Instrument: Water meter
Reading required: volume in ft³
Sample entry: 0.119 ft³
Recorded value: 47.20 ft³
